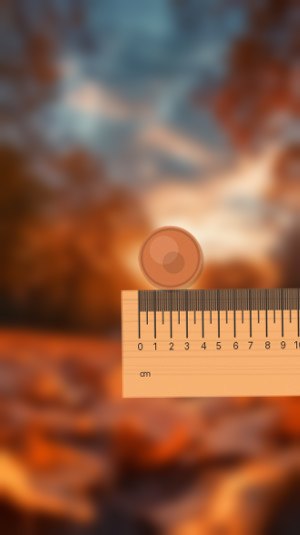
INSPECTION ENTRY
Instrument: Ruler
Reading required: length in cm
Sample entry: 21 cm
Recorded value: 4 cm
